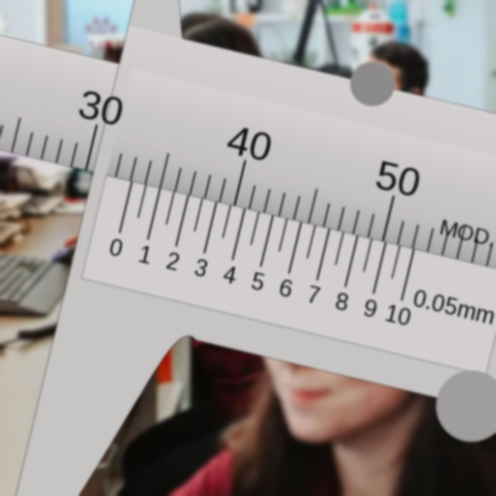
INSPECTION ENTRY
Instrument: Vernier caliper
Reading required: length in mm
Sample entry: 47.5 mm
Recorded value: 33.1 mm
